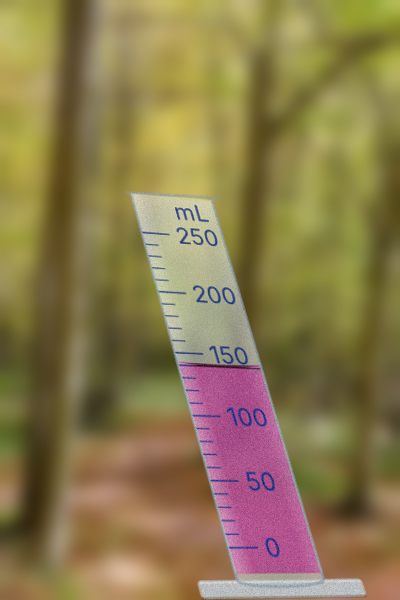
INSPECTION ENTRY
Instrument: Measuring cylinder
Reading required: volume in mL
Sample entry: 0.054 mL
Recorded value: 140 mL
